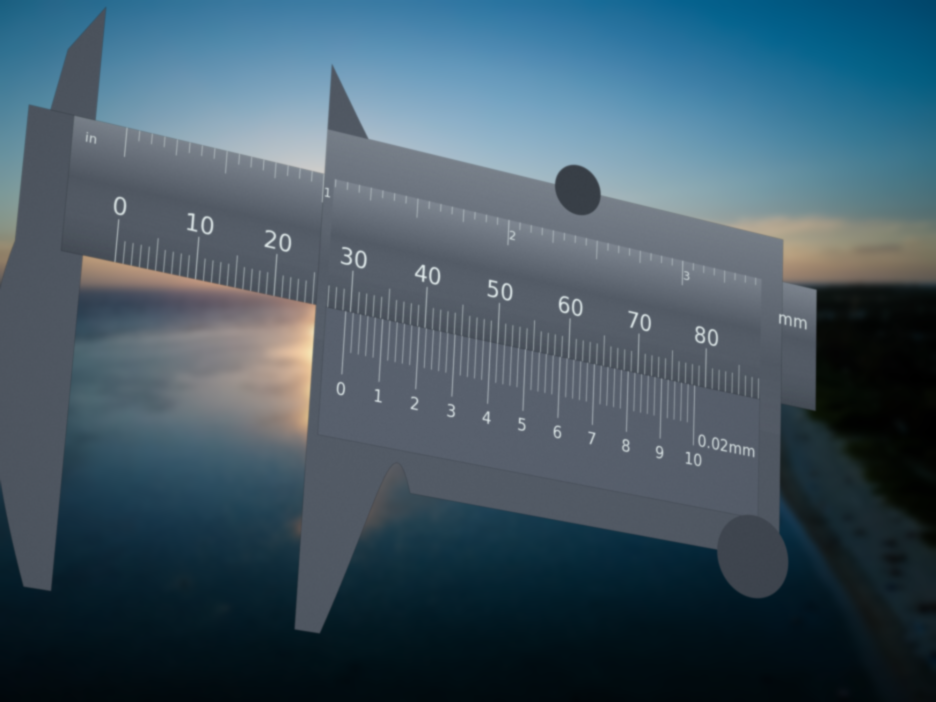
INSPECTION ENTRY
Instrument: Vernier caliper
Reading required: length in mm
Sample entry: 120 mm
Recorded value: 29.4 mm
